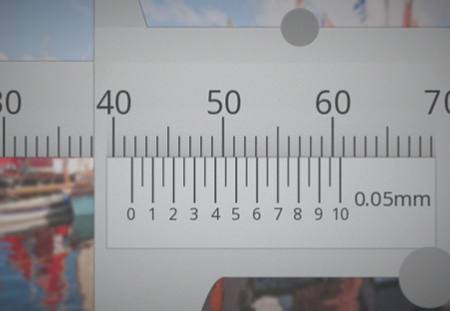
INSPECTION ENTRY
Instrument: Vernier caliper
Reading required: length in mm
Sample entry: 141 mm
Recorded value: 41.7 mm
